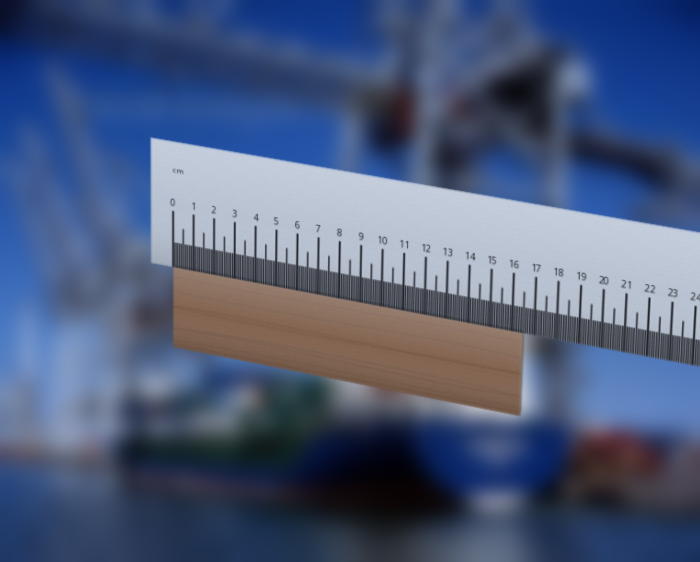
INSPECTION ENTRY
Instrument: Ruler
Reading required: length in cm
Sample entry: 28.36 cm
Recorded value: 16.5 cm
